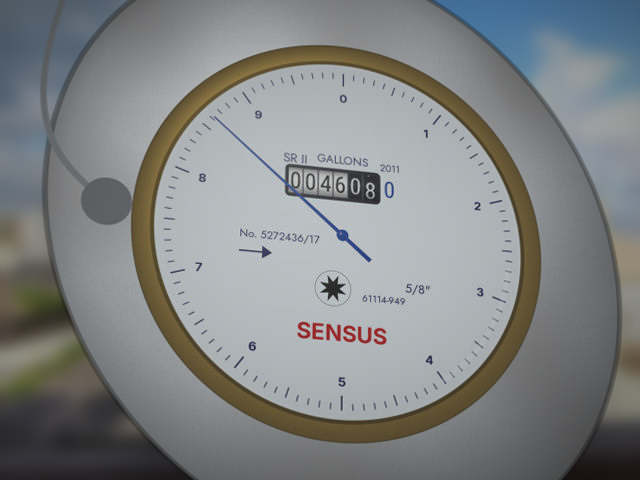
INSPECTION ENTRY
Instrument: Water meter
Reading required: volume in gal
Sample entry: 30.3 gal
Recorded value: 46078.6 gal
